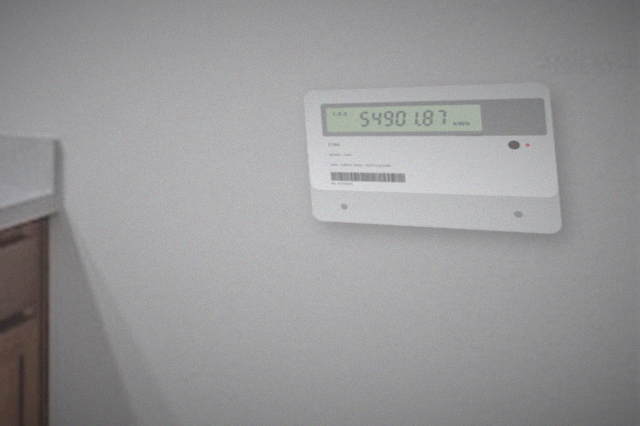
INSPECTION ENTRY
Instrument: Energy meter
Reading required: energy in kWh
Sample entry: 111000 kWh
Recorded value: 54901.87 kWh
